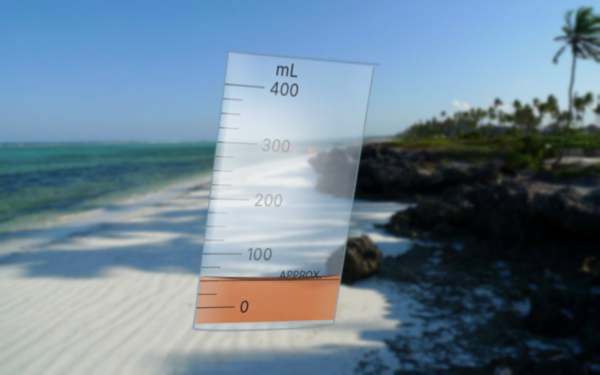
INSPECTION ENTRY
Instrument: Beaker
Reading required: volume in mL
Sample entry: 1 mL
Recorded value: 50 mL
